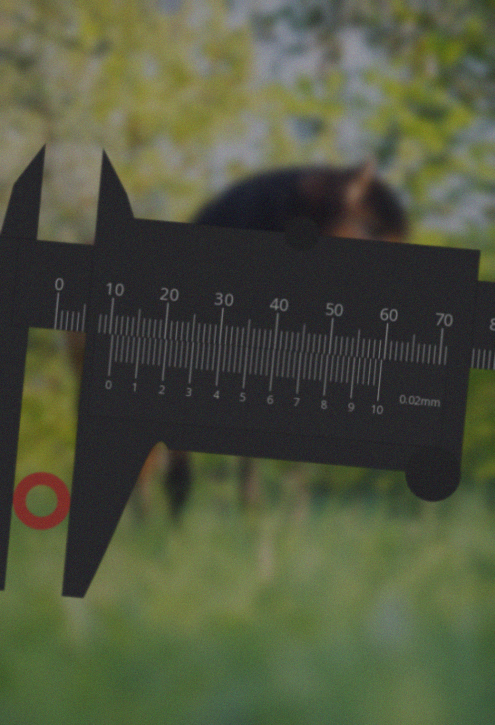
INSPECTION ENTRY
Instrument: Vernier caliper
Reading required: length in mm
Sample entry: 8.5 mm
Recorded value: 10.5 mm
